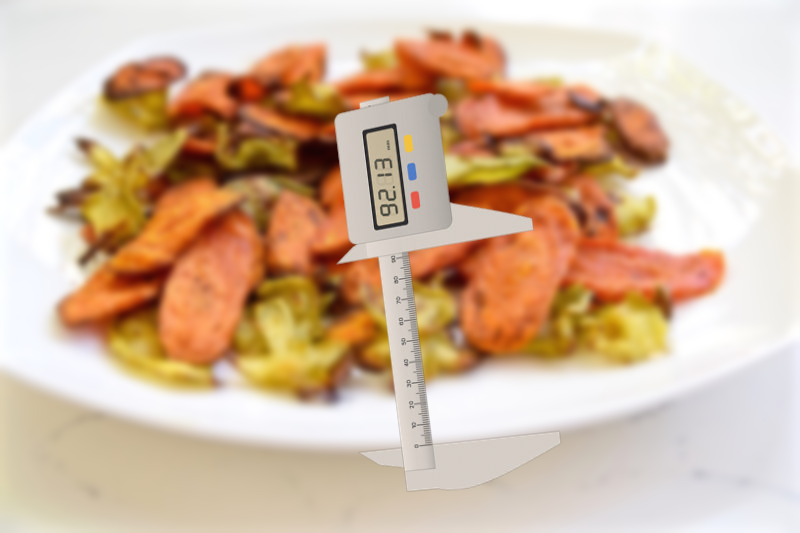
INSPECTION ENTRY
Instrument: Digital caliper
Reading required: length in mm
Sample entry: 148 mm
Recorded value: 92.13 mm
